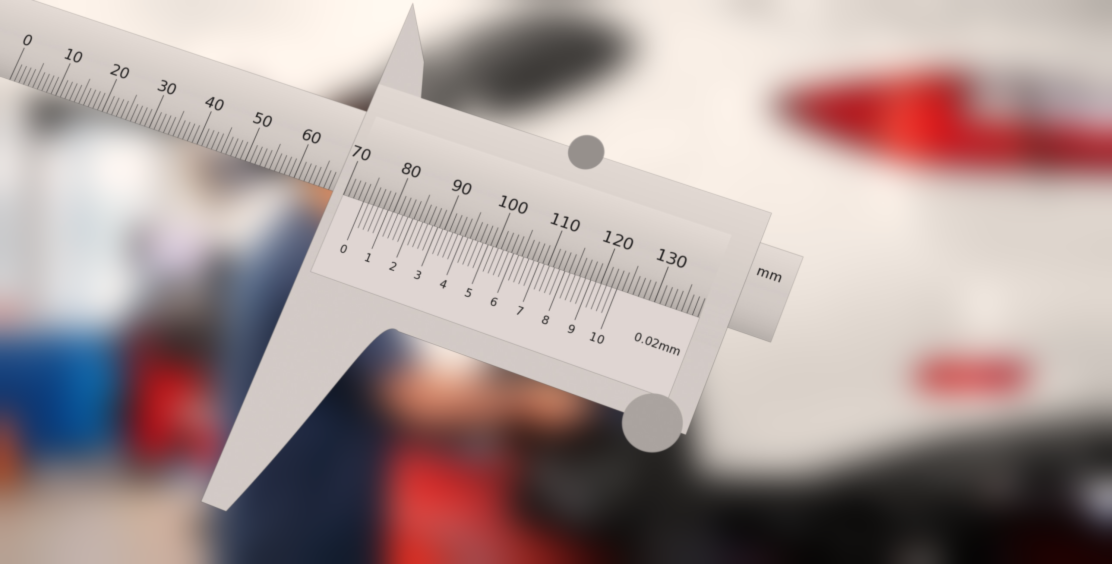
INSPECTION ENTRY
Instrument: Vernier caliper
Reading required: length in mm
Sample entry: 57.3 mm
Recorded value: 74.0 mm
